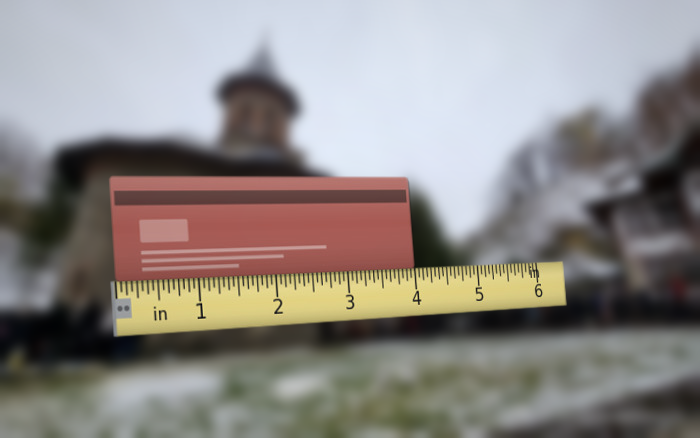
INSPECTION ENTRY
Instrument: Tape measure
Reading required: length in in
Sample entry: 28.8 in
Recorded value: 4 in
